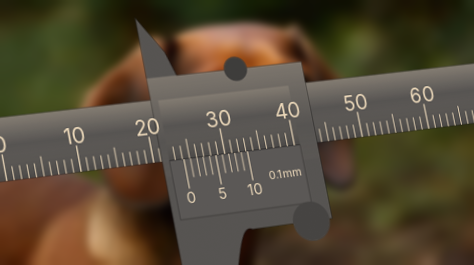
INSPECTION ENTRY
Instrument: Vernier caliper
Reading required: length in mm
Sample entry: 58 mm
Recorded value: 24.2 mm
